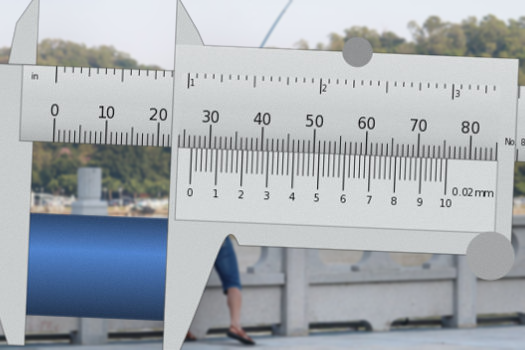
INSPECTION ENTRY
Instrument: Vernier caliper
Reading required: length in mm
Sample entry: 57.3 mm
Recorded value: 26.5 mm
